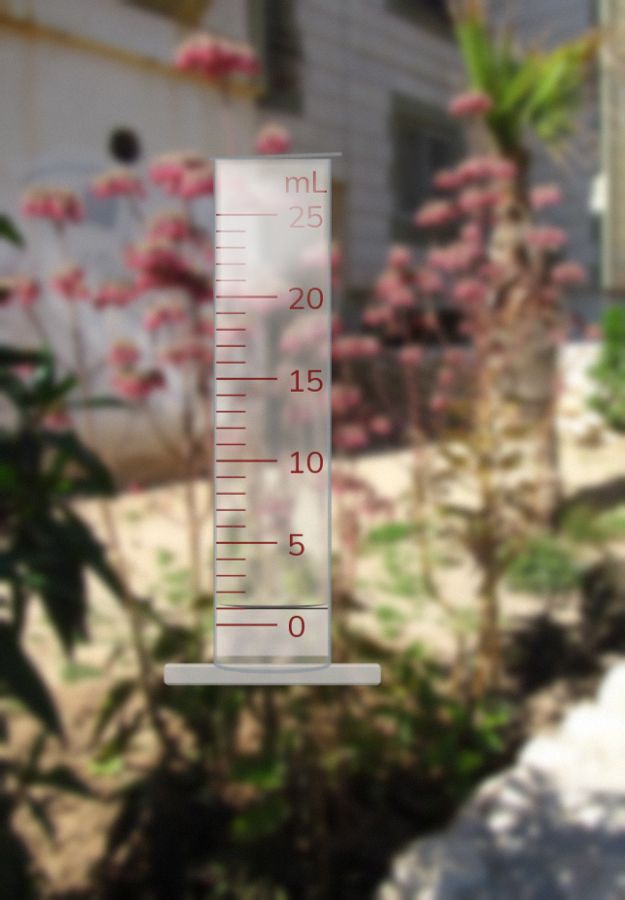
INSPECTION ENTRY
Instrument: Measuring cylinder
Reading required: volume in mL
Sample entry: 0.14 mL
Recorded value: 1 mL
